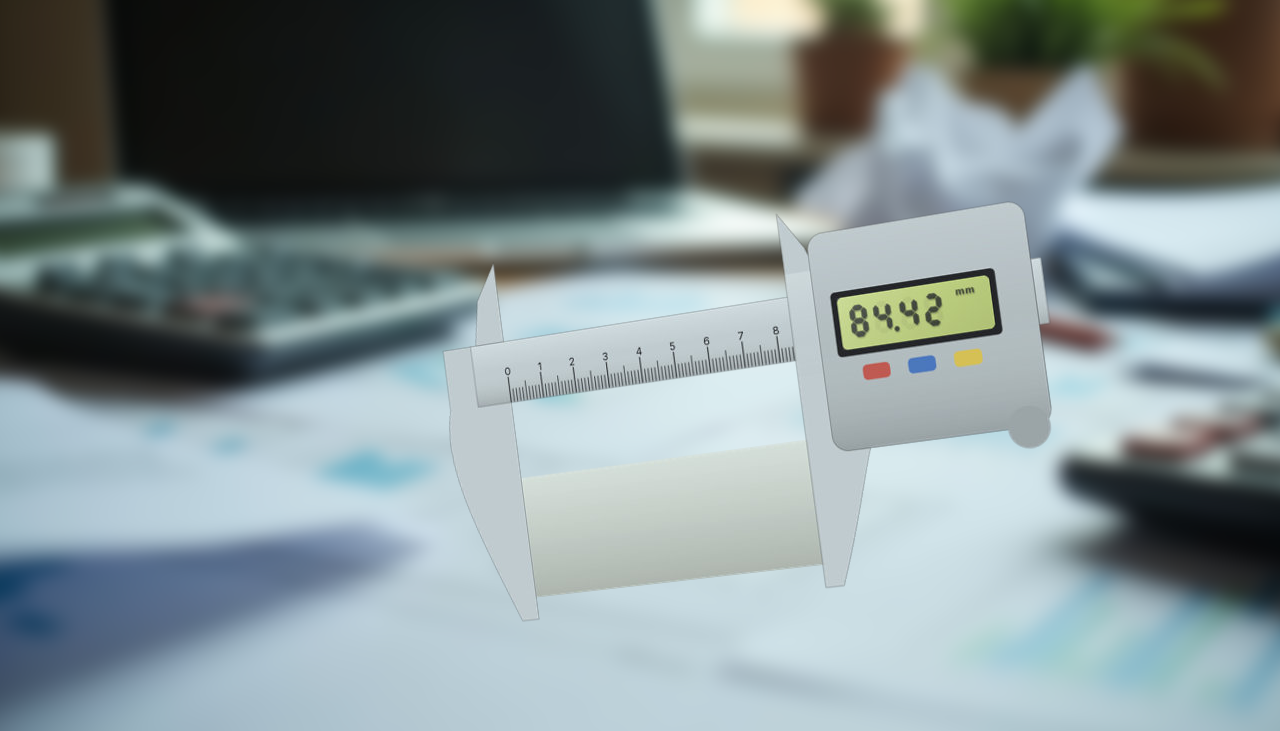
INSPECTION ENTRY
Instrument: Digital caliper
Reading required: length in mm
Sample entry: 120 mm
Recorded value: 84.42 mm
